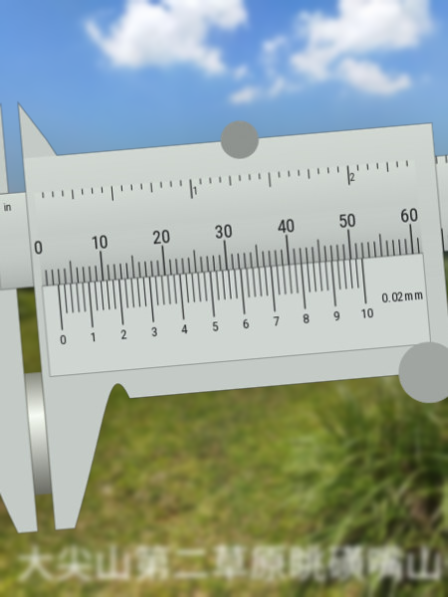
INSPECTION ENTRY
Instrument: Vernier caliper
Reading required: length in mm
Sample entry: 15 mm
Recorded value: 2.8 mm
